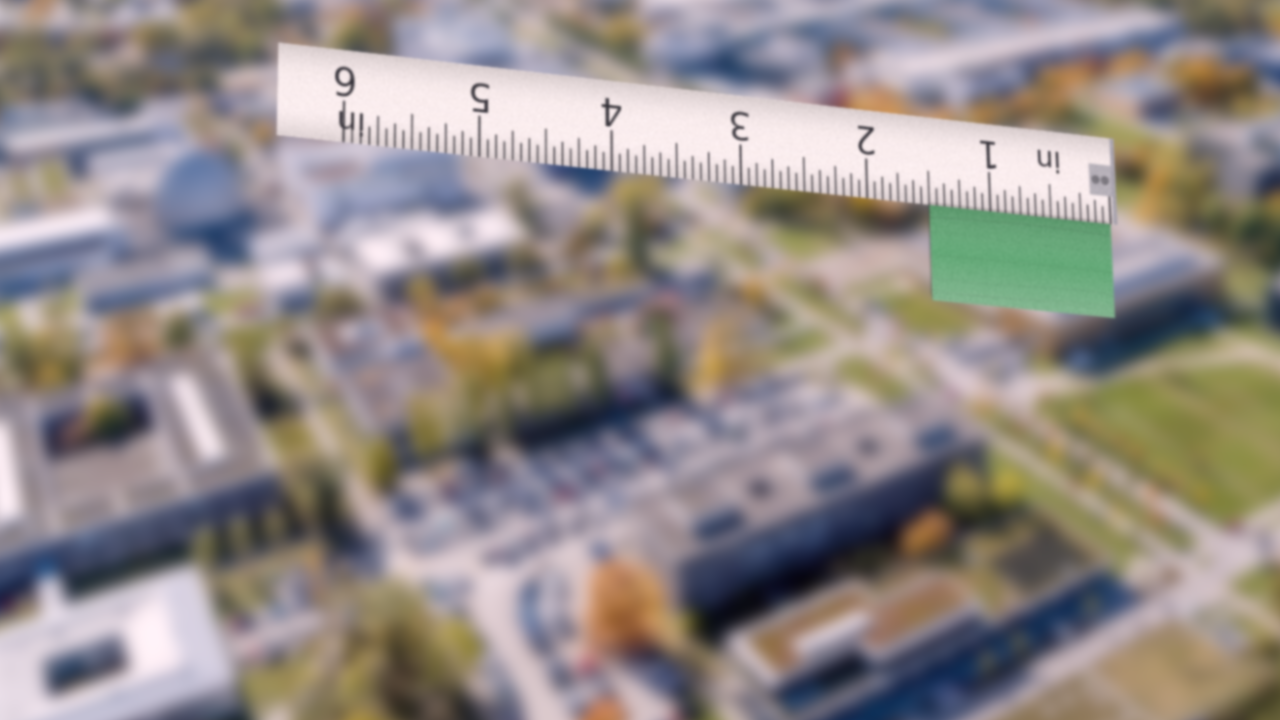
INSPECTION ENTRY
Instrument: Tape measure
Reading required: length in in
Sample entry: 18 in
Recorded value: 1.5 in
